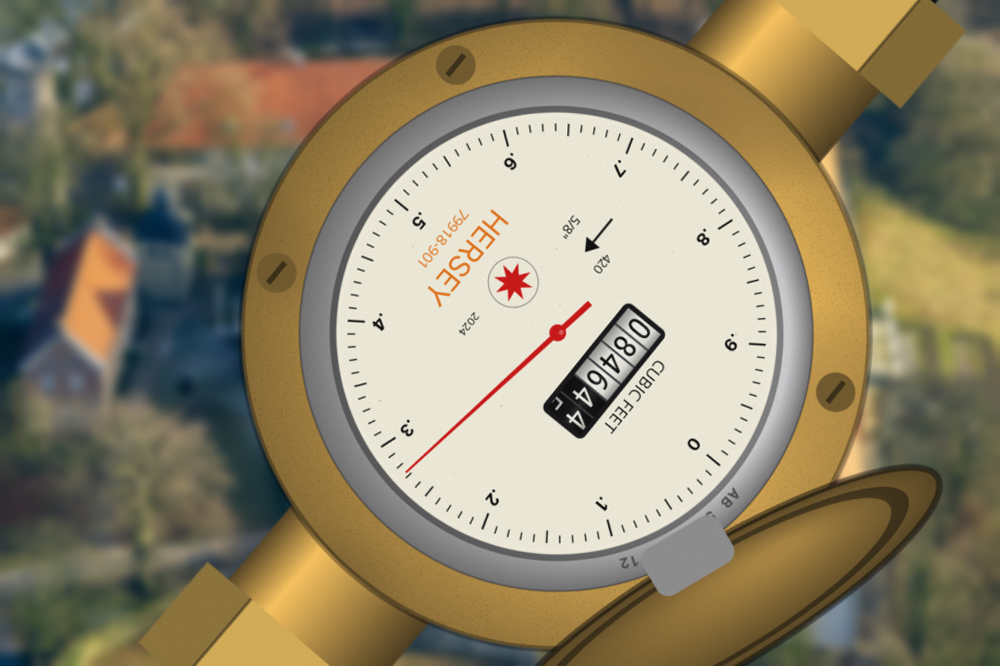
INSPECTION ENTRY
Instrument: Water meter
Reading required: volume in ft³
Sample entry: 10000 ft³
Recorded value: 84644.27 ft³
